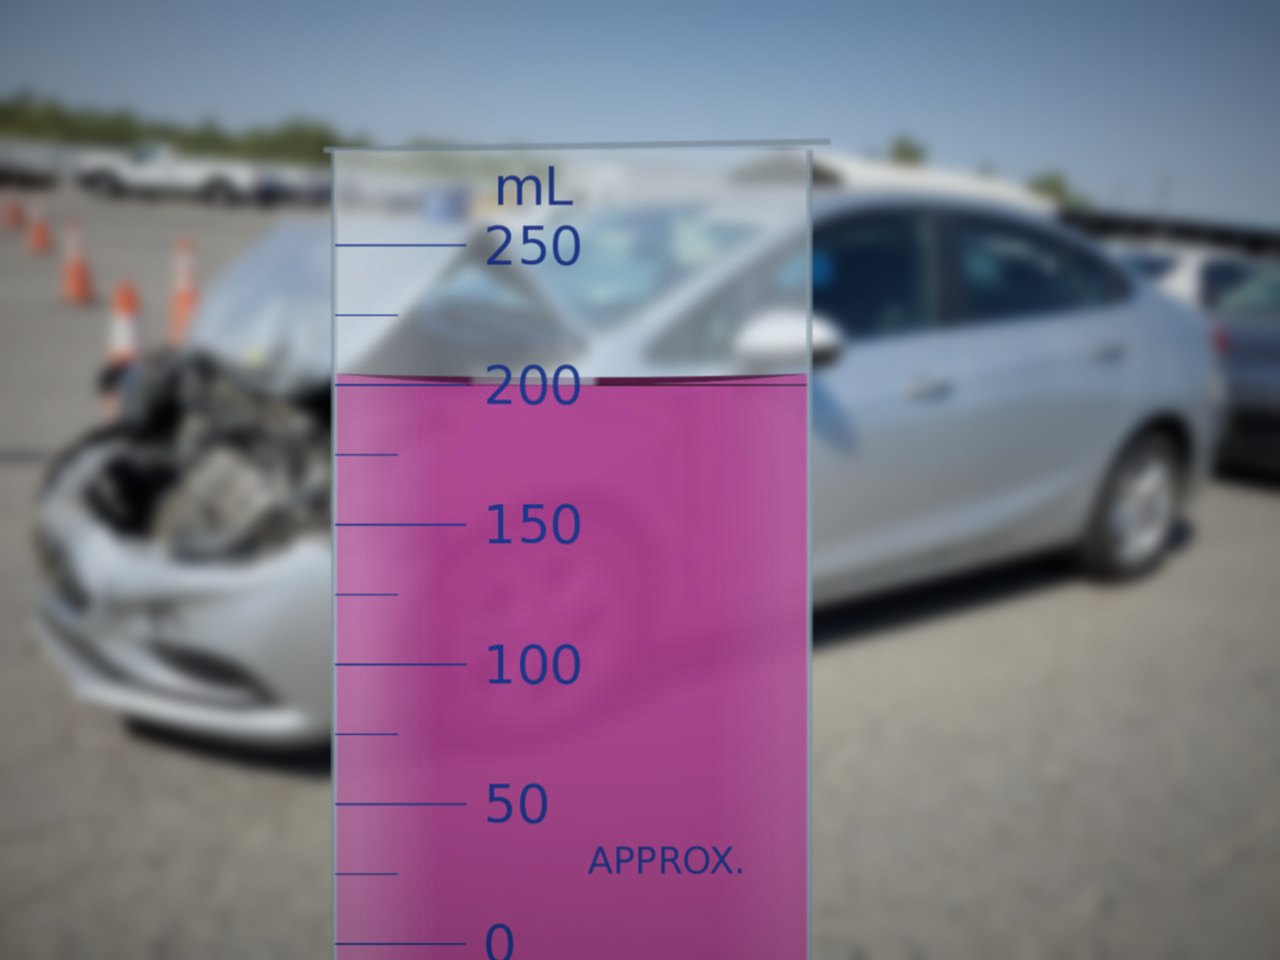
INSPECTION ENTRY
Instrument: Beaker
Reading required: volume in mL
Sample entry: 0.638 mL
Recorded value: 200 mL
